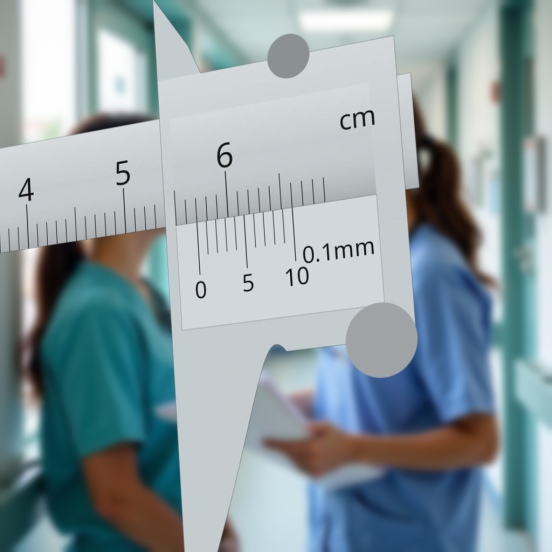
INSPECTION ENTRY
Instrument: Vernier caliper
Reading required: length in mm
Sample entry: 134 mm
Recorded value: 57.0 mm
